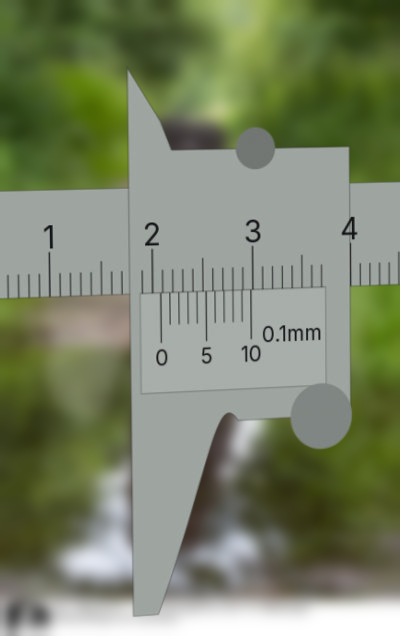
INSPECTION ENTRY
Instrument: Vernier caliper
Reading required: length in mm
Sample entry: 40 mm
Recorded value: 20.8 mm
